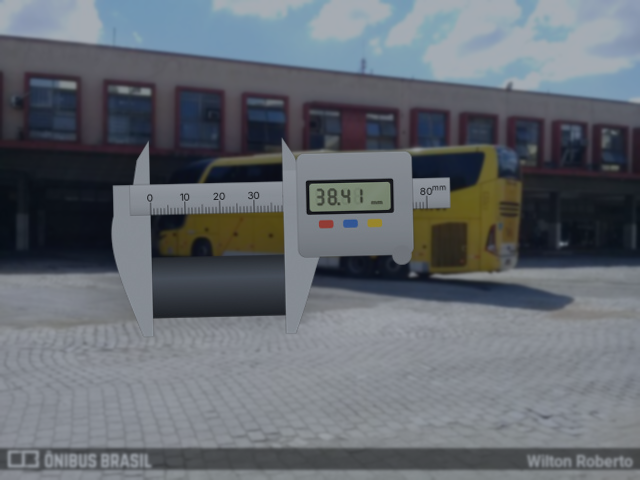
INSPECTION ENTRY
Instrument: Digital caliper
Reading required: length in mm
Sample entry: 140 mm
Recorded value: 38.41 mm
